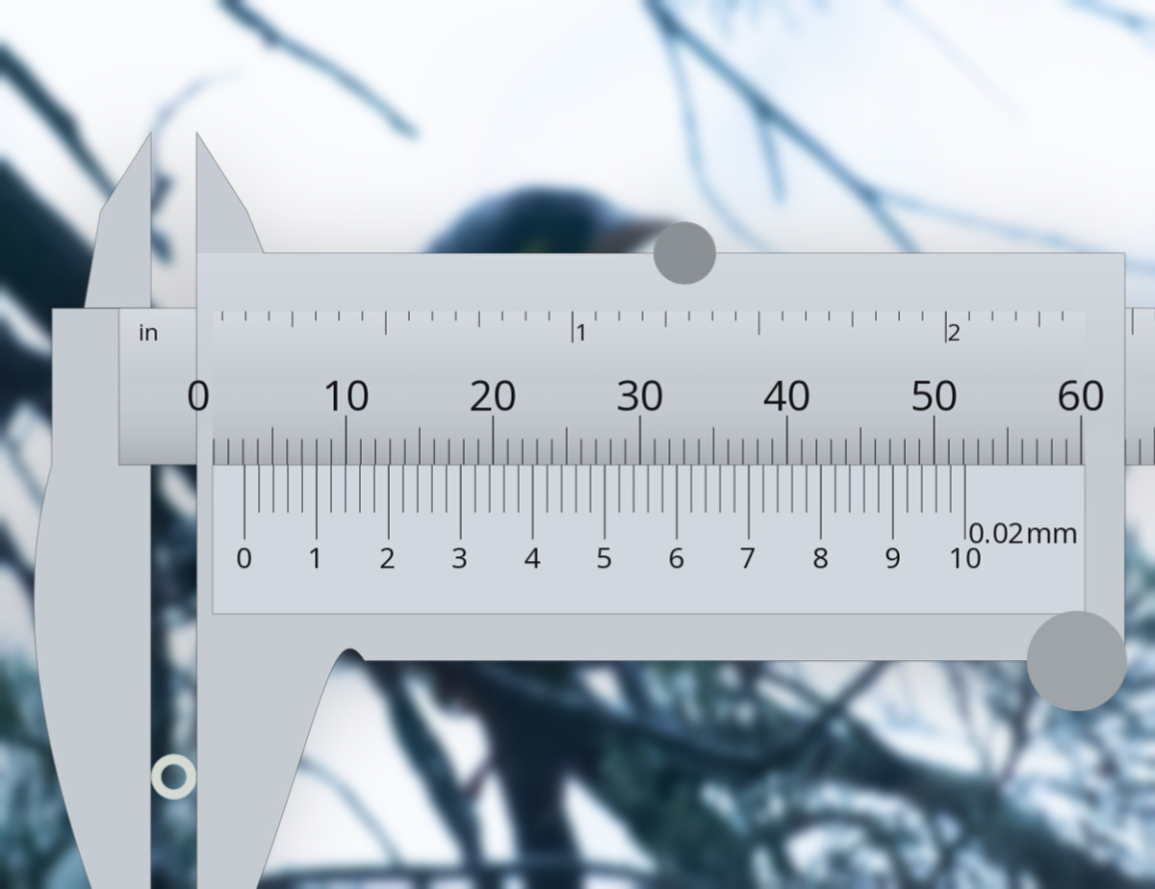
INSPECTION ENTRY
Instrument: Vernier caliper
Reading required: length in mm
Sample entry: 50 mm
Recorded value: 3.1 mm
